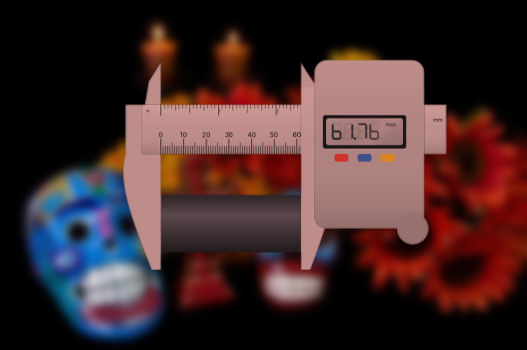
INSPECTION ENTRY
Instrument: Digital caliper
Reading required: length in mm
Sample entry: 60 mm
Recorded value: 61.76 mm
